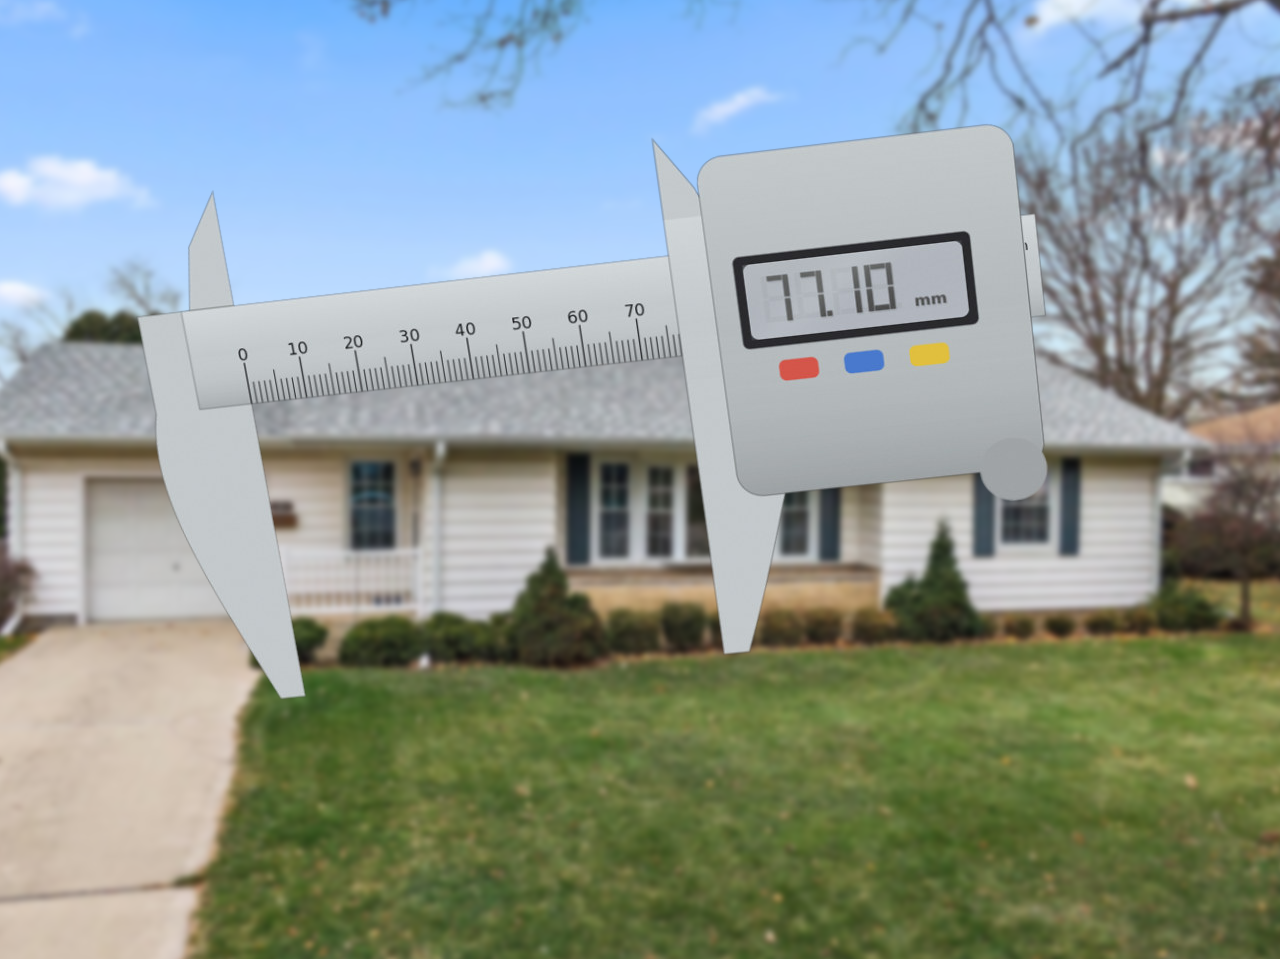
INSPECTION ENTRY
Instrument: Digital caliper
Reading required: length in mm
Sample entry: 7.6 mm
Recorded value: 77.10 mm
